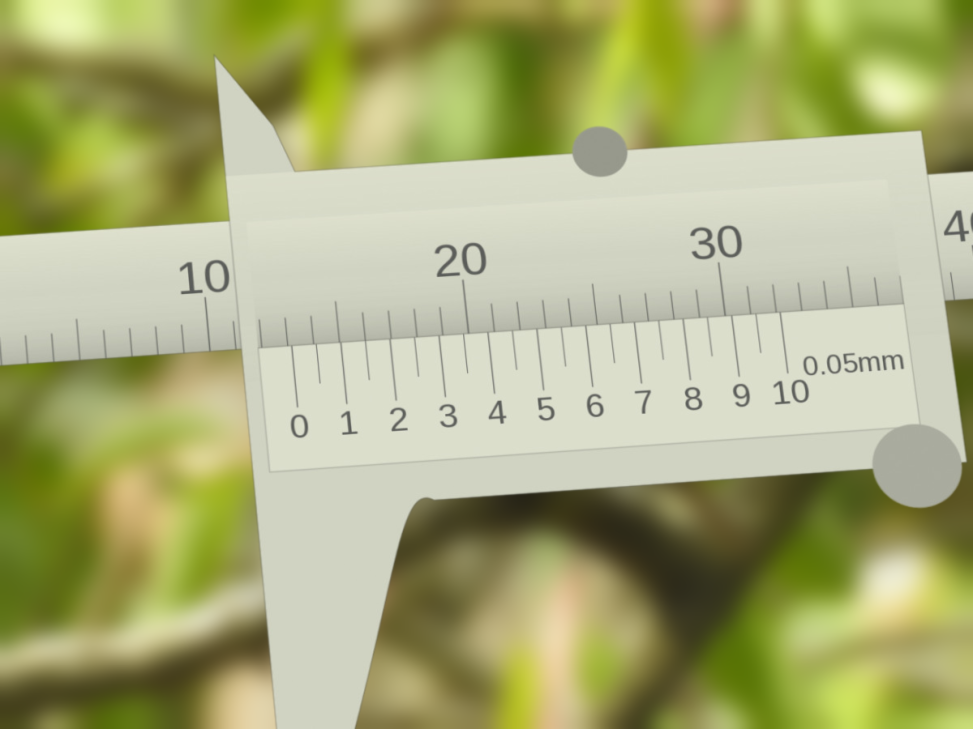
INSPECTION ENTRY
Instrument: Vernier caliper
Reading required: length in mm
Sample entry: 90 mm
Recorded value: 13.15 mm
